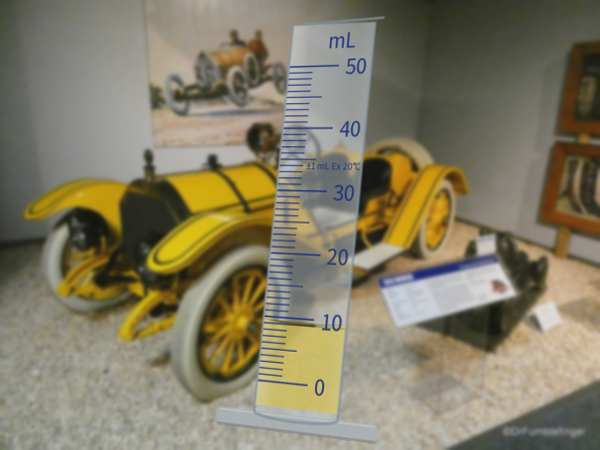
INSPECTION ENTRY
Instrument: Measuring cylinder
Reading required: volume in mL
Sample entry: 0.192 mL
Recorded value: 9 mL
